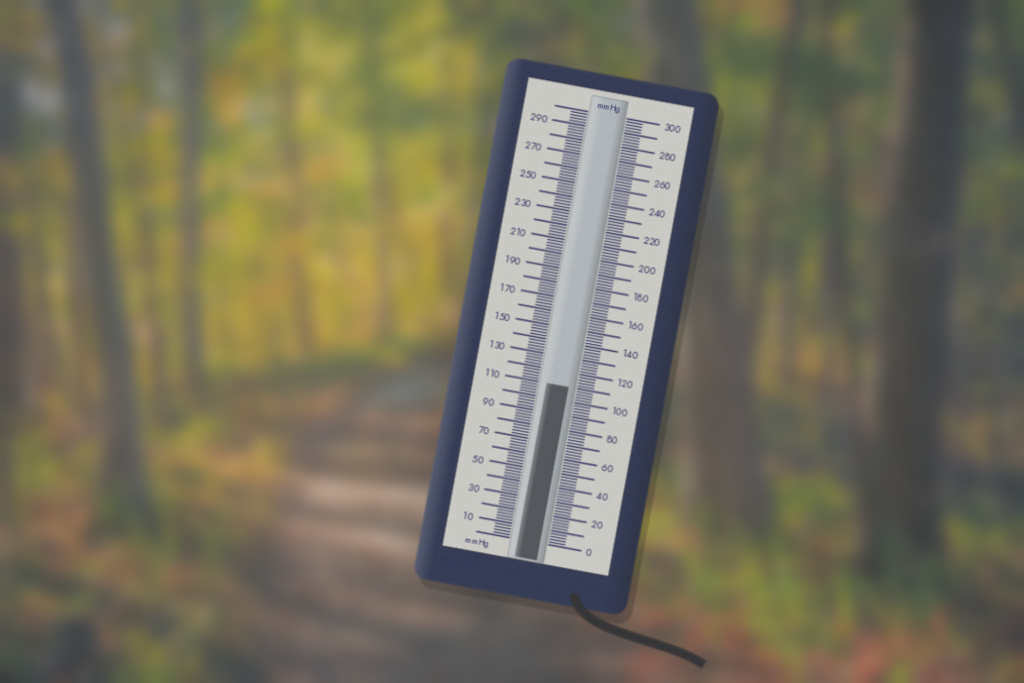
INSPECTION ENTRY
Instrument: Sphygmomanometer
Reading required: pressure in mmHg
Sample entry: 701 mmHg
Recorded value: 110 mmHg
